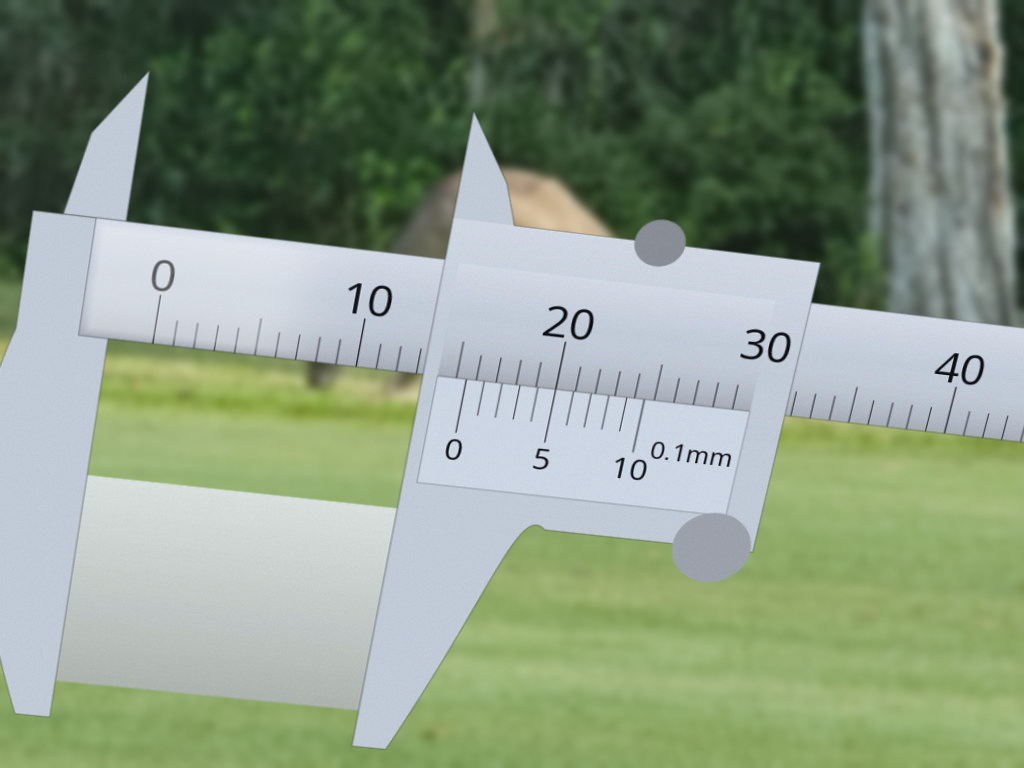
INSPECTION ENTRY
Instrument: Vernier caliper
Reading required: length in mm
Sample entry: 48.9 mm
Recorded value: 15.5 mm
